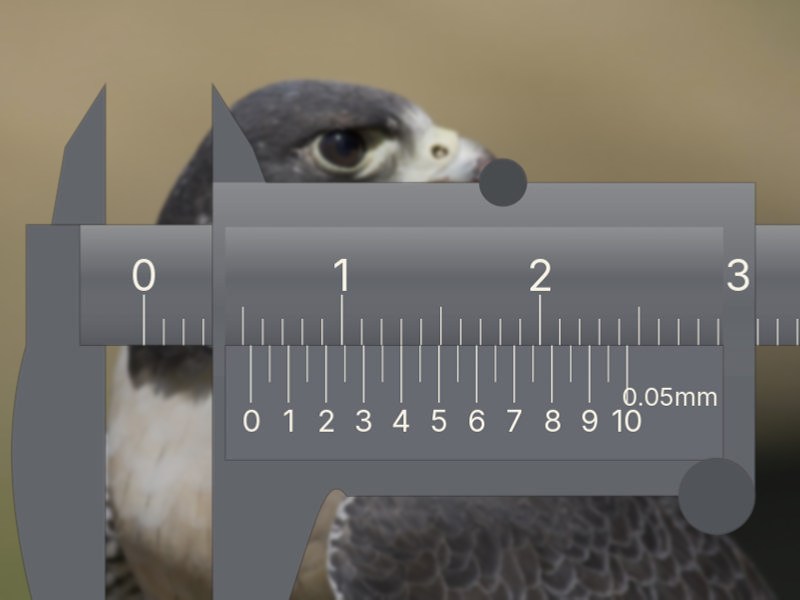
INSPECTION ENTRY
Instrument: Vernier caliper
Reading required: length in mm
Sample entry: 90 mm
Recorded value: 5.4 mm
